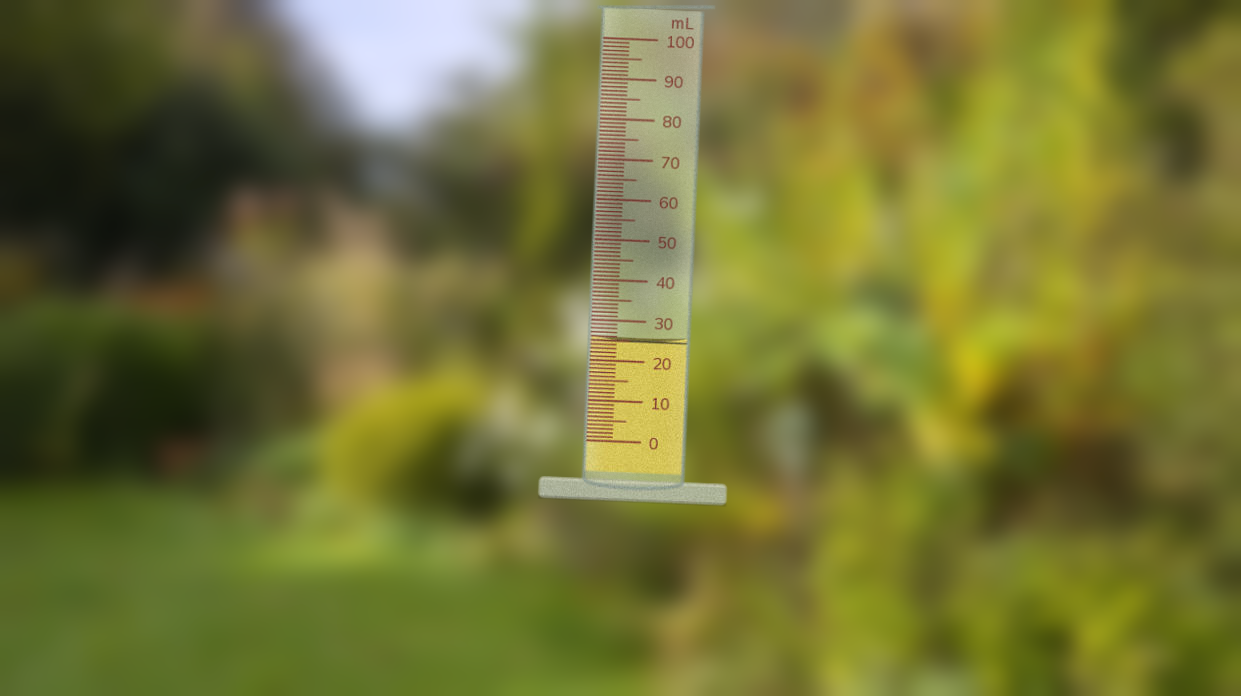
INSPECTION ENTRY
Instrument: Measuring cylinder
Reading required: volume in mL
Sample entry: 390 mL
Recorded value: 25 mL
